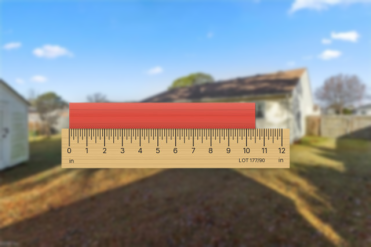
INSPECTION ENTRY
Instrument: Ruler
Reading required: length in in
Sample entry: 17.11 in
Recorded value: 10.5 in
